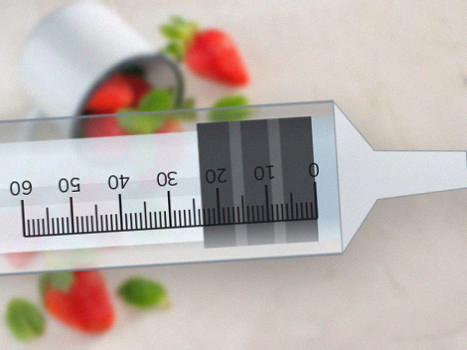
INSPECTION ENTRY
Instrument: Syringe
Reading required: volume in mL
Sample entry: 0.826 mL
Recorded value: 0 mL
